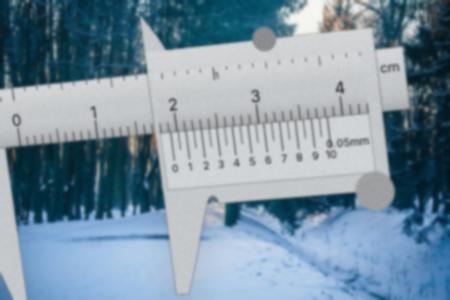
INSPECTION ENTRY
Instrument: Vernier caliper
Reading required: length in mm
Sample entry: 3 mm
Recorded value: 19.2 mm
